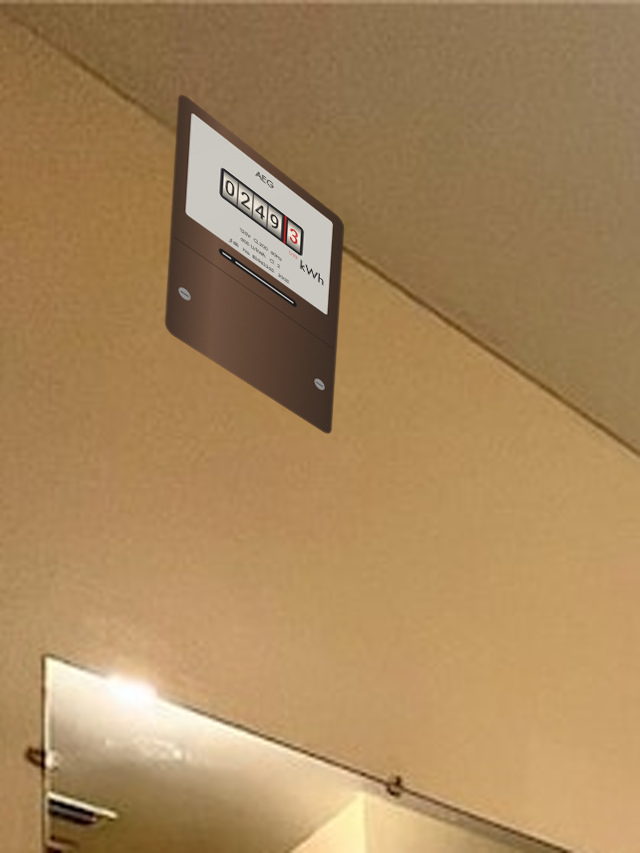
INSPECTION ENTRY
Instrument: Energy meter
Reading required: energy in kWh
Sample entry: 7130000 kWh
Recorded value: 249.3 kWh
